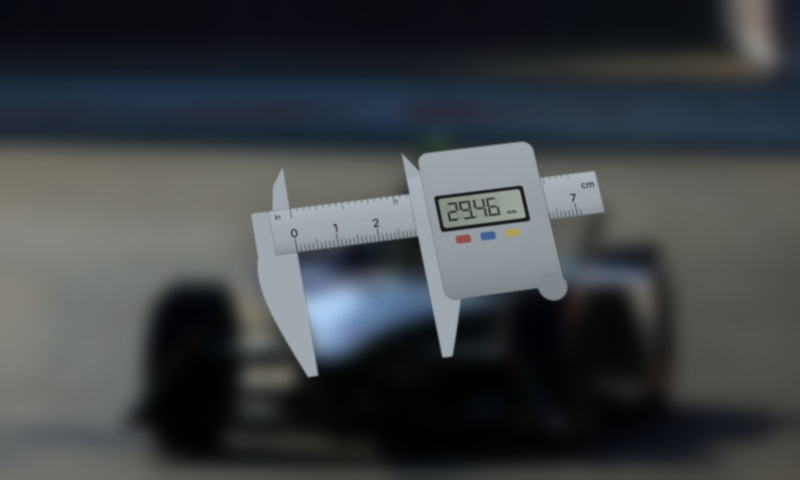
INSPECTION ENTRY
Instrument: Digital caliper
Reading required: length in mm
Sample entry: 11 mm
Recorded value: 29.46 mm
